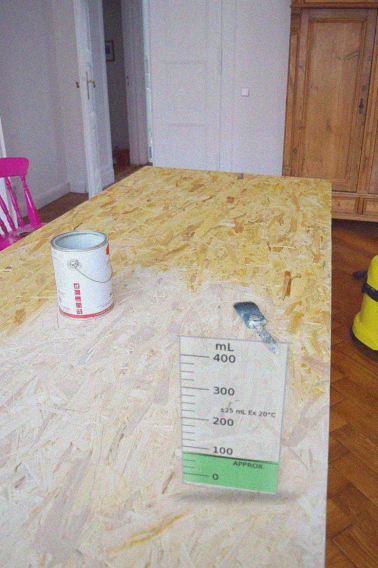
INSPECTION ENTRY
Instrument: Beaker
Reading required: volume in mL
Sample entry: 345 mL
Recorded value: 75 mL
